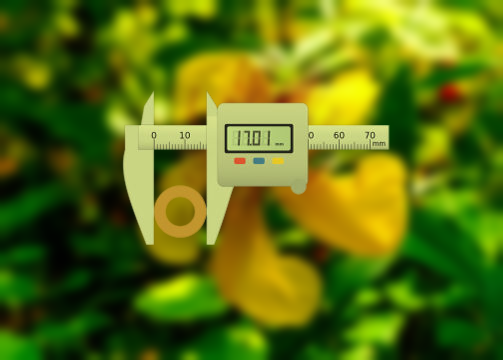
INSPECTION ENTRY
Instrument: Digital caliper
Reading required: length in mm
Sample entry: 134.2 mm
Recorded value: 17.01 mm
